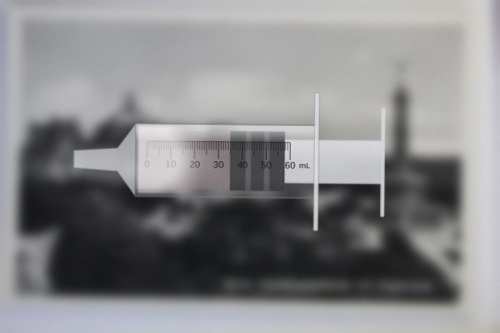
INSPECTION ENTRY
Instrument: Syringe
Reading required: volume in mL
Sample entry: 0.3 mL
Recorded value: 35 mL
